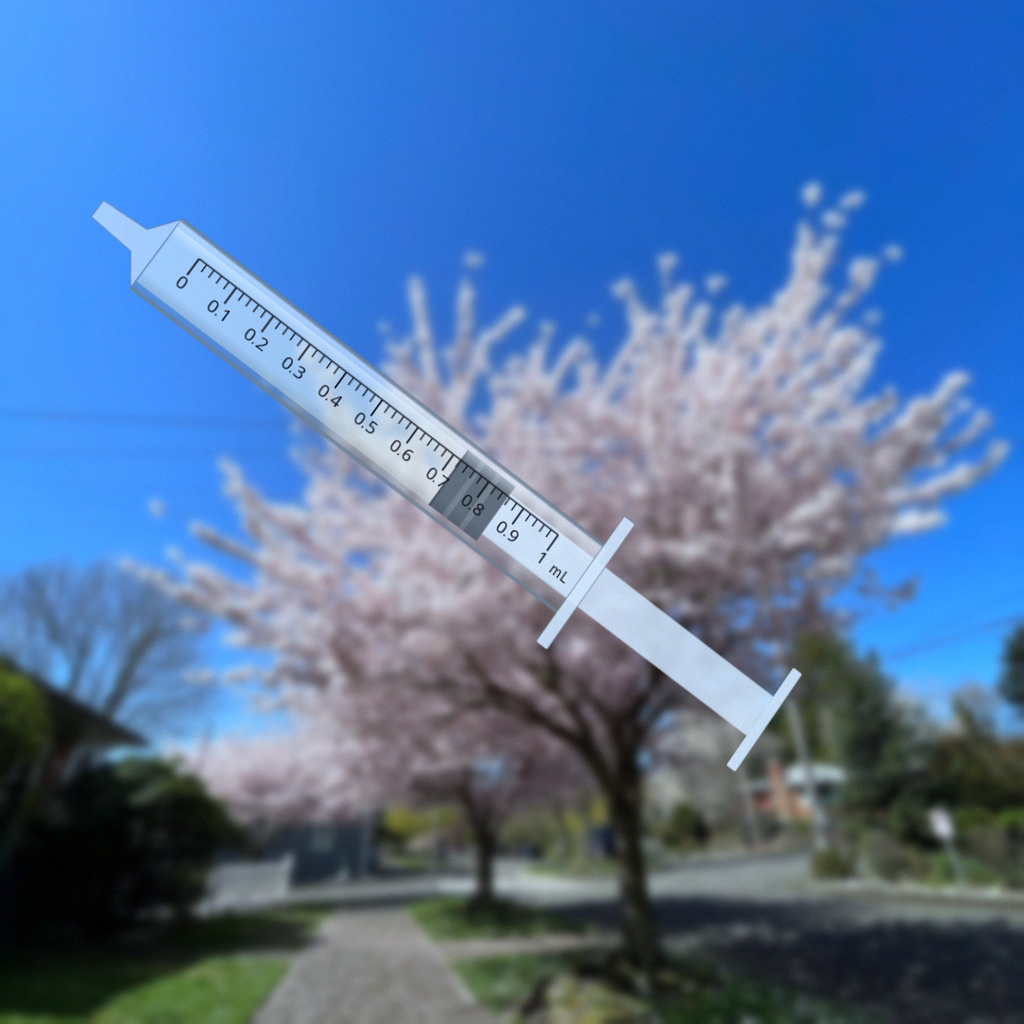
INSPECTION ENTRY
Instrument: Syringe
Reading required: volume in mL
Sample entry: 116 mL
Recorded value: 0.72 mL
